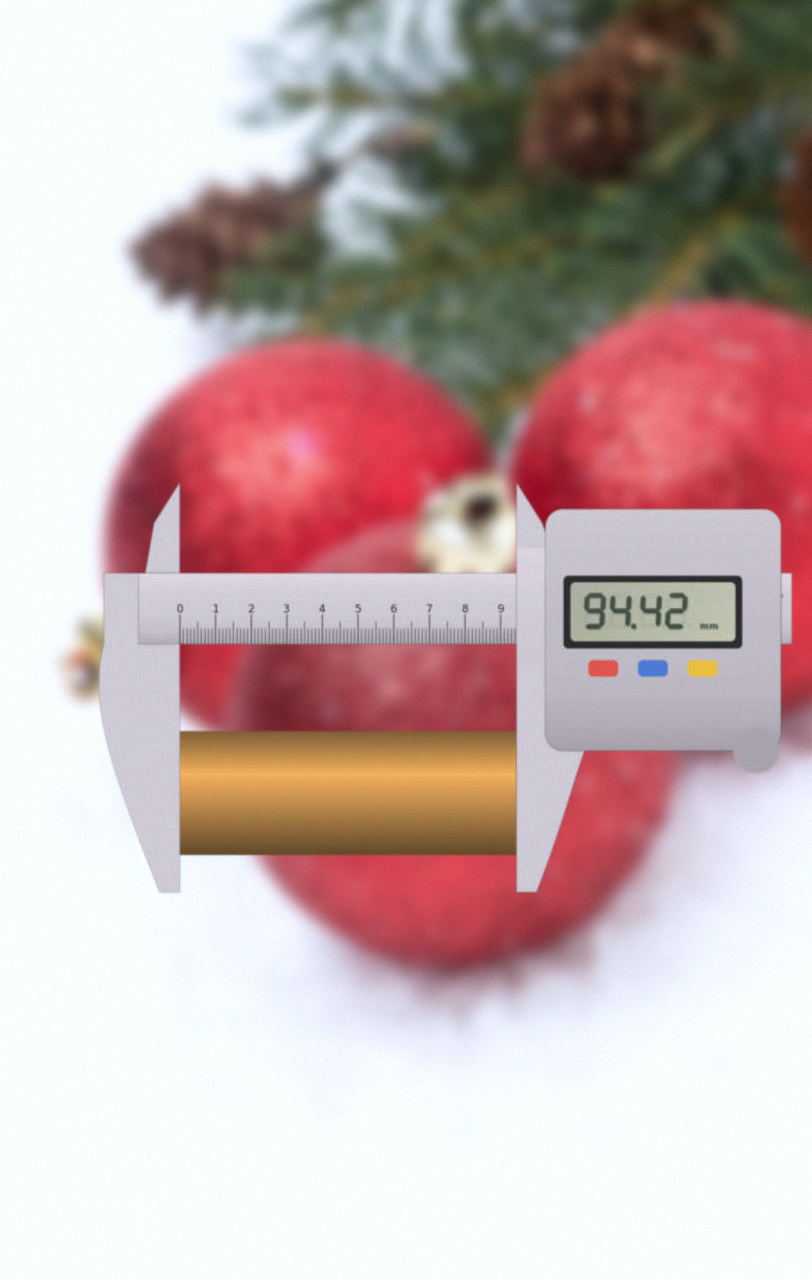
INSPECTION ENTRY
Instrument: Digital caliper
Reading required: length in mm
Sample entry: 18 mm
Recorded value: 94.42 mm
